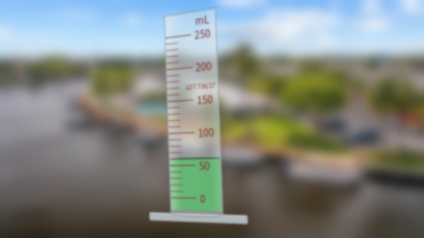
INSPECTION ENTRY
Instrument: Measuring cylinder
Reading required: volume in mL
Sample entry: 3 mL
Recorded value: 60 mL
